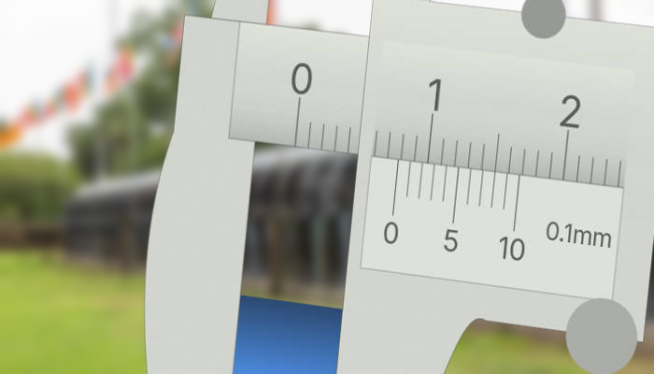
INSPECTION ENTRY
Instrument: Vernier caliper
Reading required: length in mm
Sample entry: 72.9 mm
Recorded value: 7.8 mm
